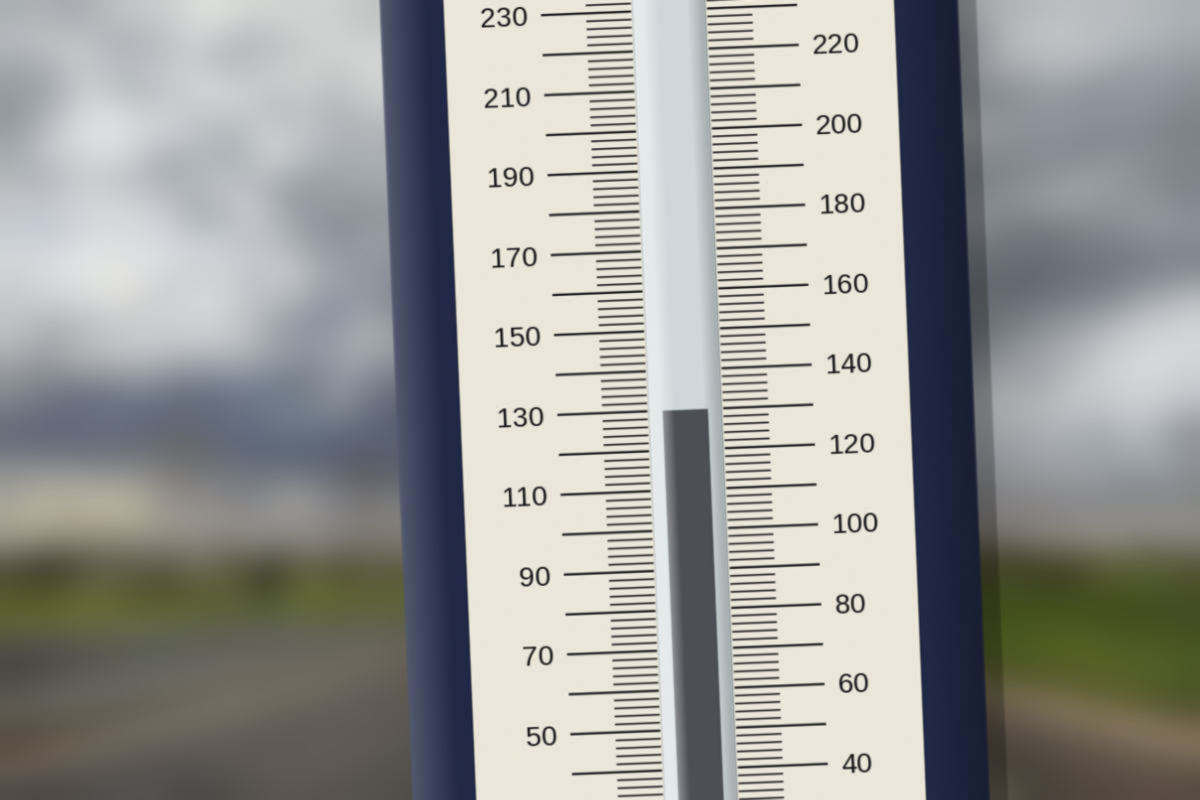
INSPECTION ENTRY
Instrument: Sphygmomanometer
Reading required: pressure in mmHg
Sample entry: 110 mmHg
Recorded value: 130 mmHg
